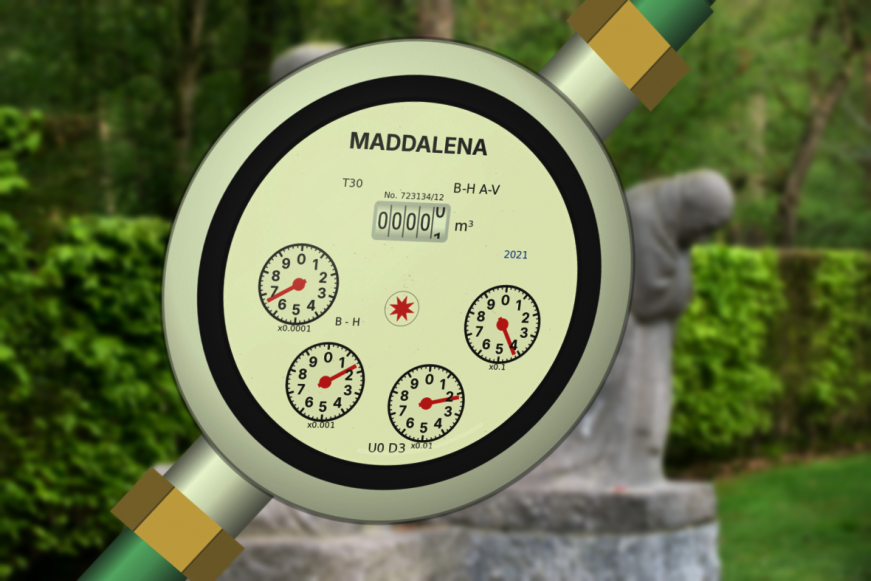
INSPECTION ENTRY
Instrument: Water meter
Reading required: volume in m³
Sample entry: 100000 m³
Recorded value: 0.4216 m³
